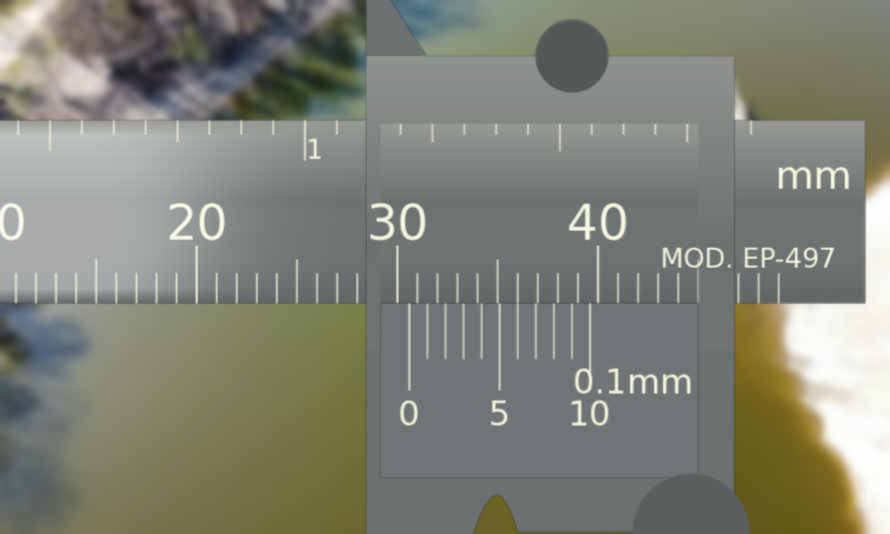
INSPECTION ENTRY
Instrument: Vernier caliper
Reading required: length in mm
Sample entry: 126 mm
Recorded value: 30.6 mm
